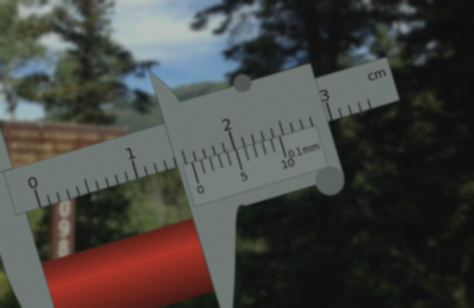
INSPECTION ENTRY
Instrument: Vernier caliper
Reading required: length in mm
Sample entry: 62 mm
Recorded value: 15.6 mm
